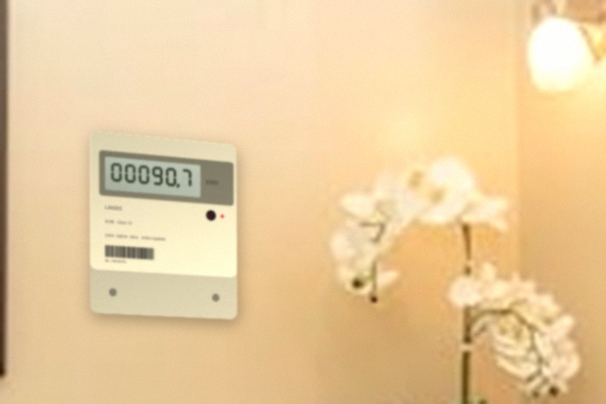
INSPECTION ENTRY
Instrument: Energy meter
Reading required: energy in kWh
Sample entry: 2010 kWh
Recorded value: 90.7 kWh
